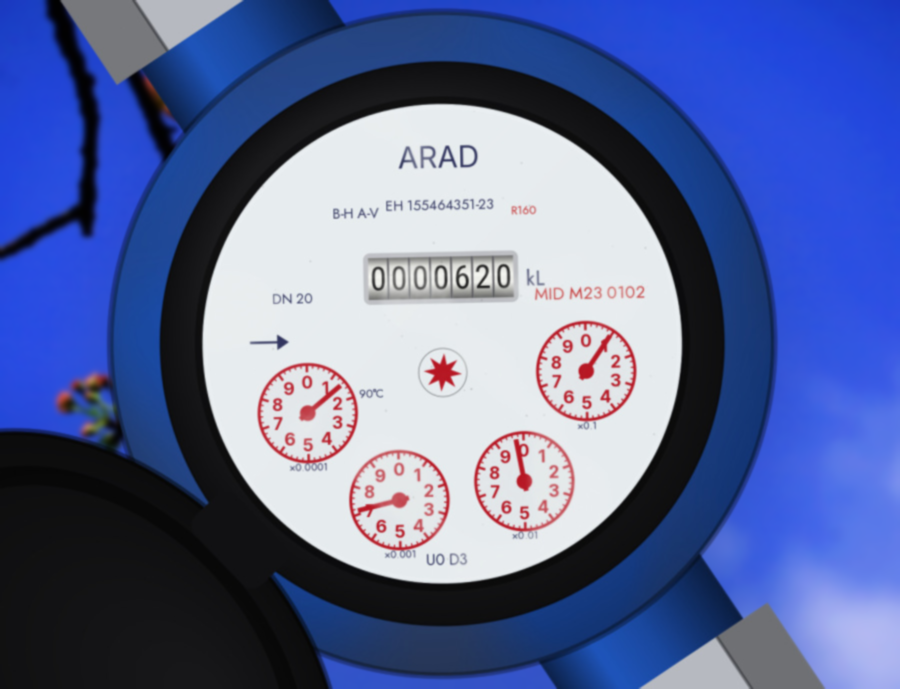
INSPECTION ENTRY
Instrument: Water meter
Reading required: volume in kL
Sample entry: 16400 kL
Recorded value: 620.0971 kL
